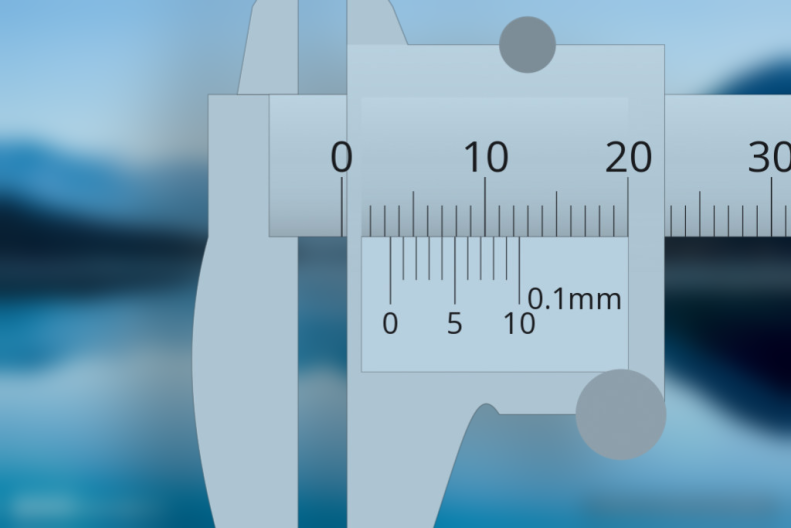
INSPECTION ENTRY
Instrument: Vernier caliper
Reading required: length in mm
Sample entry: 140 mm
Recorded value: 3.4 mm
